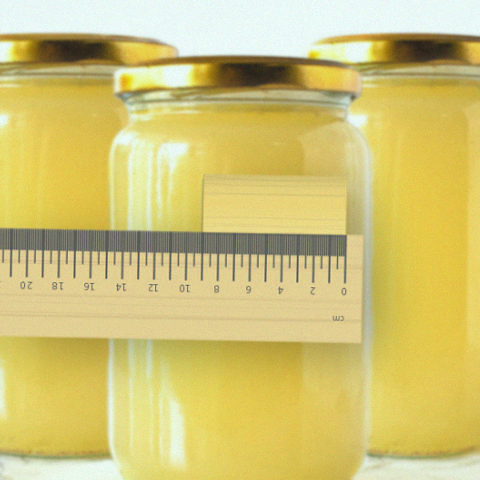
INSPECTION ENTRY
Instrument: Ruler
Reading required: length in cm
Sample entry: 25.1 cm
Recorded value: 9 cm
